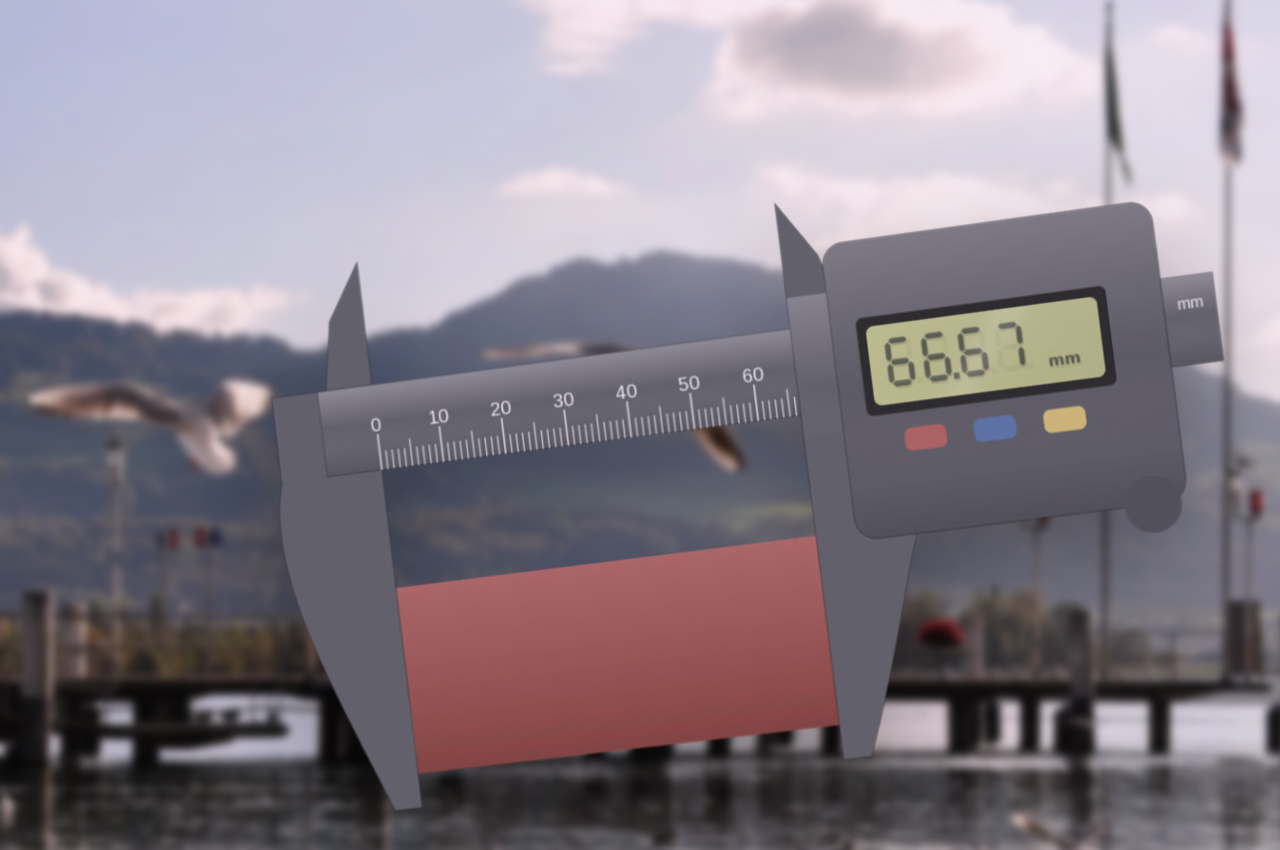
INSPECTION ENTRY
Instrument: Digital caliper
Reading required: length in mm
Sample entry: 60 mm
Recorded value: 66.67 mm
